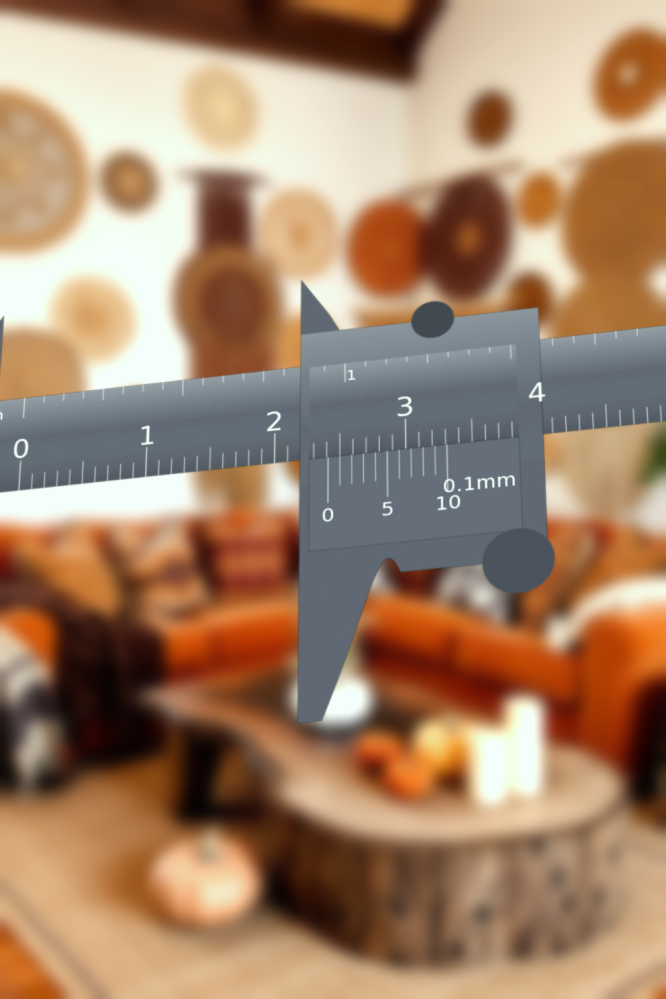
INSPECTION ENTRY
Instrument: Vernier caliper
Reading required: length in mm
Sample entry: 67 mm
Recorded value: 24.1 mm
